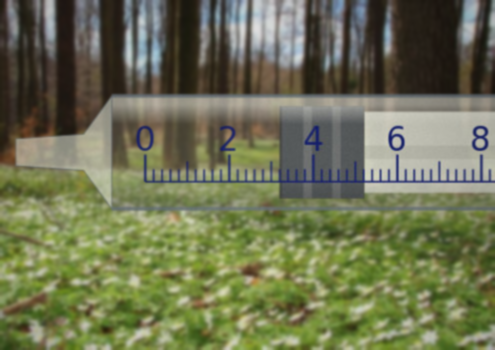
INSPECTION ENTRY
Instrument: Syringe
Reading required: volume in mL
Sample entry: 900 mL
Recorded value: 3.2 mL
